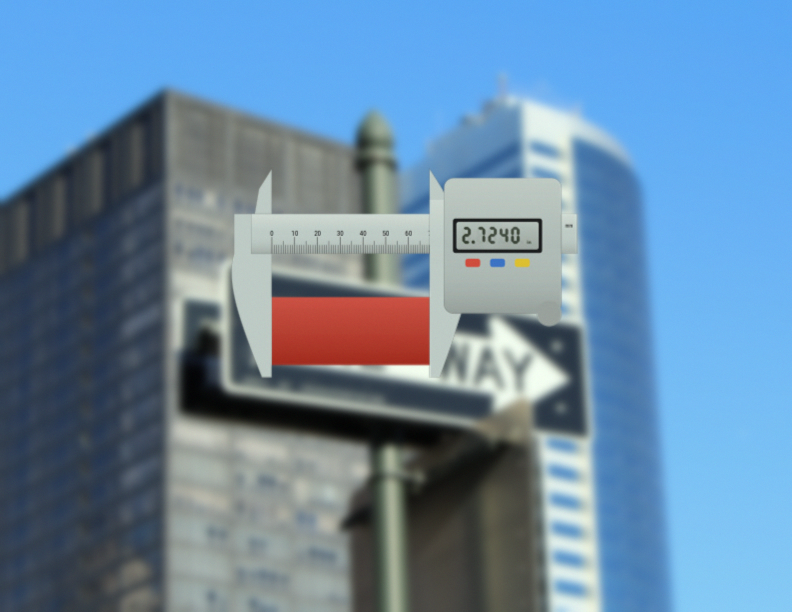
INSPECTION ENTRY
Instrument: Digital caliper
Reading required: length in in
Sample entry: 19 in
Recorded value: 2.7240 in
